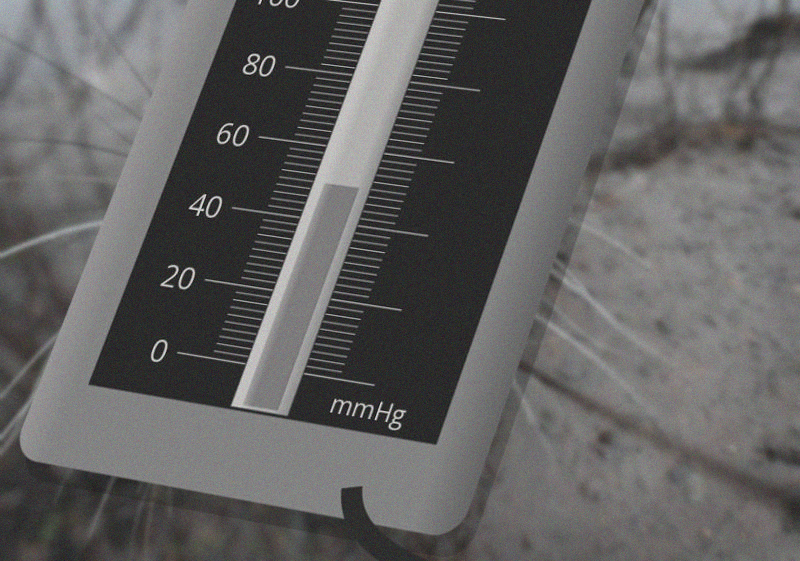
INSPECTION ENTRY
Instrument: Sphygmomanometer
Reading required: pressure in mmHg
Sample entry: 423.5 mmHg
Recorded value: 50 mmHg
